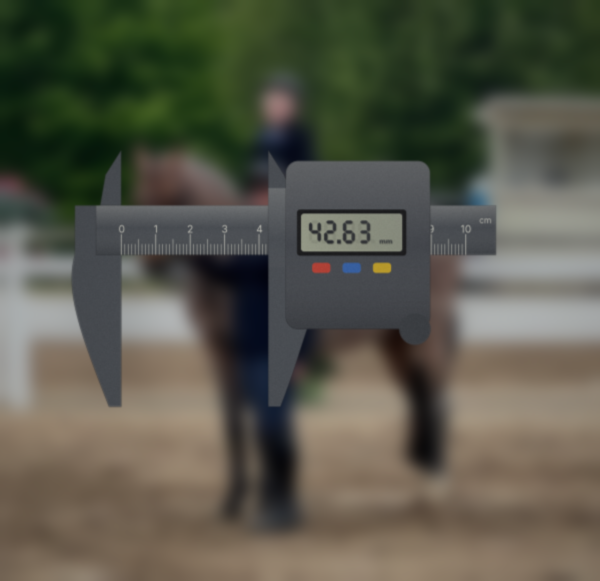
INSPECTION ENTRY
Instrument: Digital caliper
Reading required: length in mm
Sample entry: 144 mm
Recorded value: 42.63 mm
